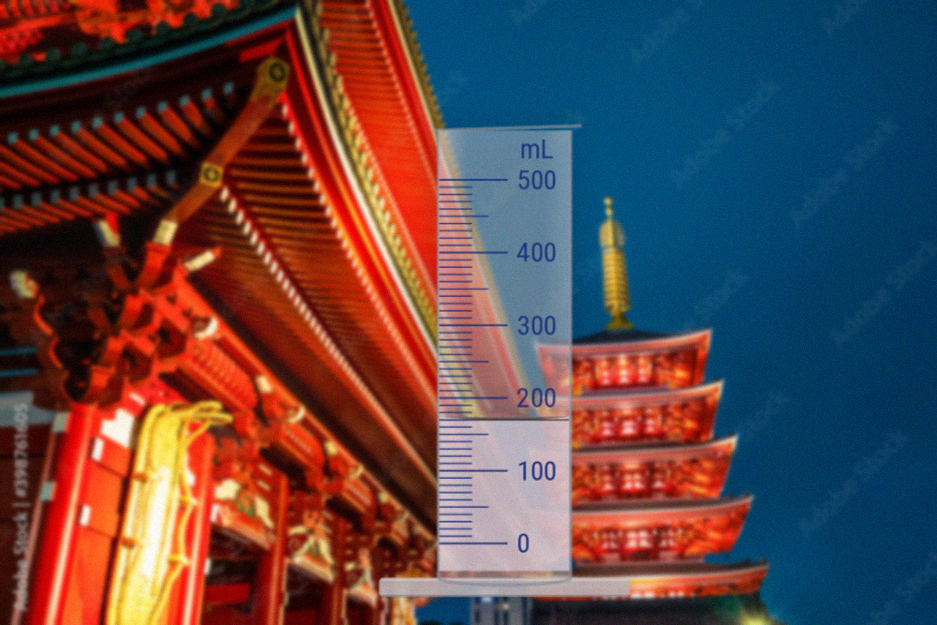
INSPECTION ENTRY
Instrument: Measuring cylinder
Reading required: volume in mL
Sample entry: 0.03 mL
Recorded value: 170 mL
